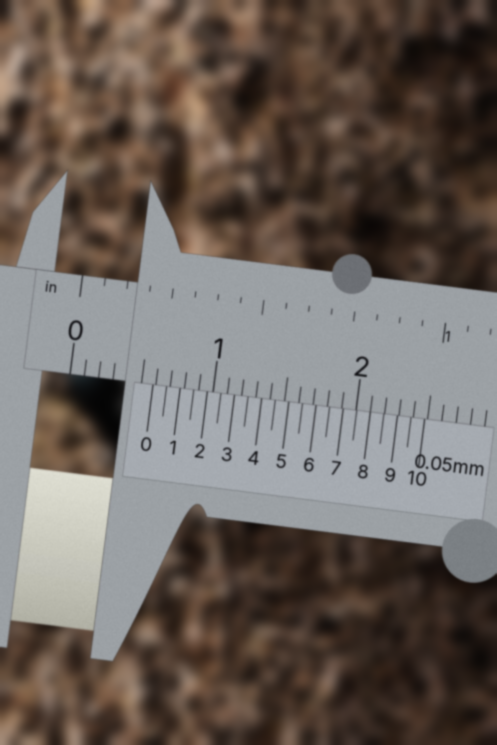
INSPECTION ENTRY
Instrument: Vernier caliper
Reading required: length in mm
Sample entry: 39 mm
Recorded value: 5.8 mm
